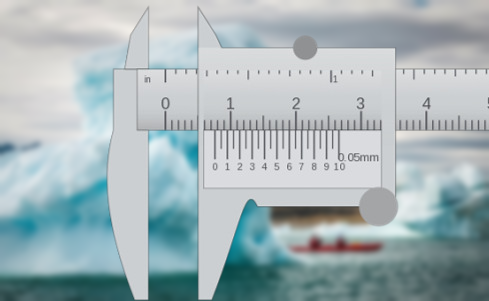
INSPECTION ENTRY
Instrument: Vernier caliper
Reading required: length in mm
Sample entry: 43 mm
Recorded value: 7.6 mm
